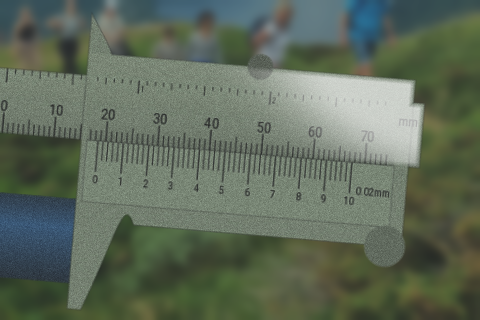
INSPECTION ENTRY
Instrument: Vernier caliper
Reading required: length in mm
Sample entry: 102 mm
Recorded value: 18.5 mm
